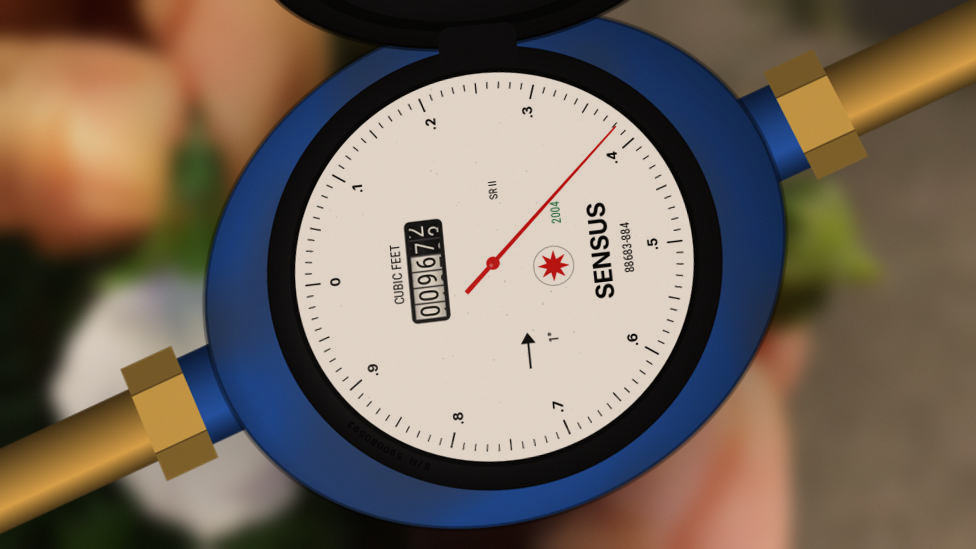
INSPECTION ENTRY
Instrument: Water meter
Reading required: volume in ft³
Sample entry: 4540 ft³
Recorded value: 9672.38 ft³
